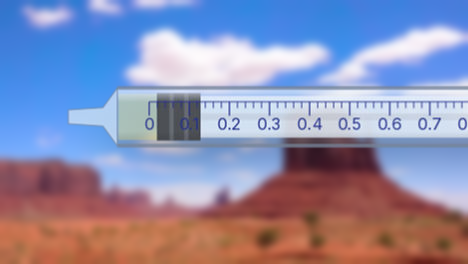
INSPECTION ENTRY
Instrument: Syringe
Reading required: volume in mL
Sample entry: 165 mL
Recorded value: 0.02 mL
